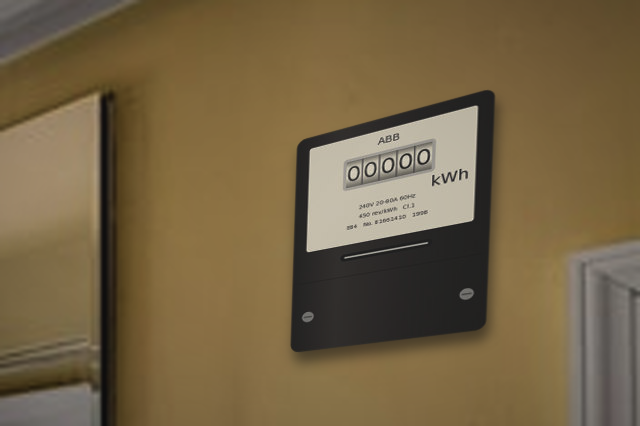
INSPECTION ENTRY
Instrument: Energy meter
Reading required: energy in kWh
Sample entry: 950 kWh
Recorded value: 0 kWh
